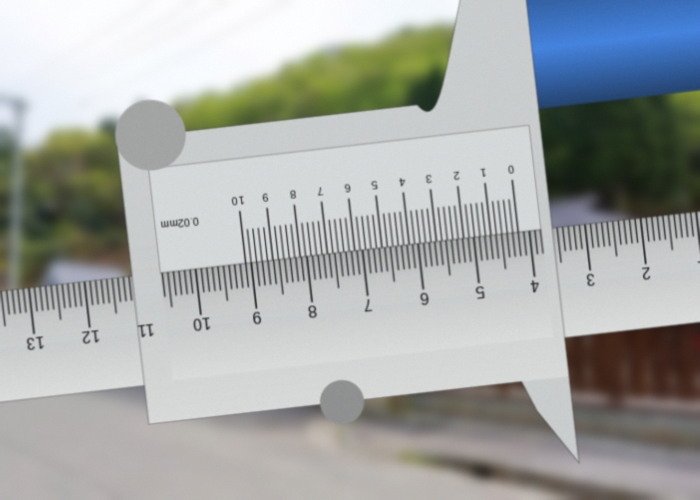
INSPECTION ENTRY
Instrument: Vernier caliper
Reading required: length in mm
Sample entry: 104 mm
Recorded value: 42.0 mm
